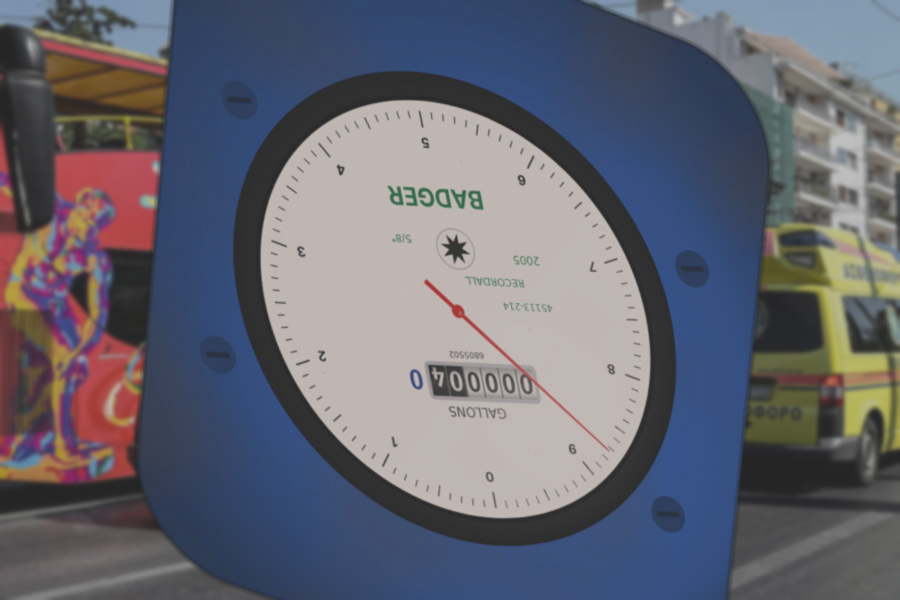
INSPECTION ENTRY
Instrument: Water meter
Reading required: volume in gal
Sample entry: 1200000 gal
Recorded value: 38.7 gal
